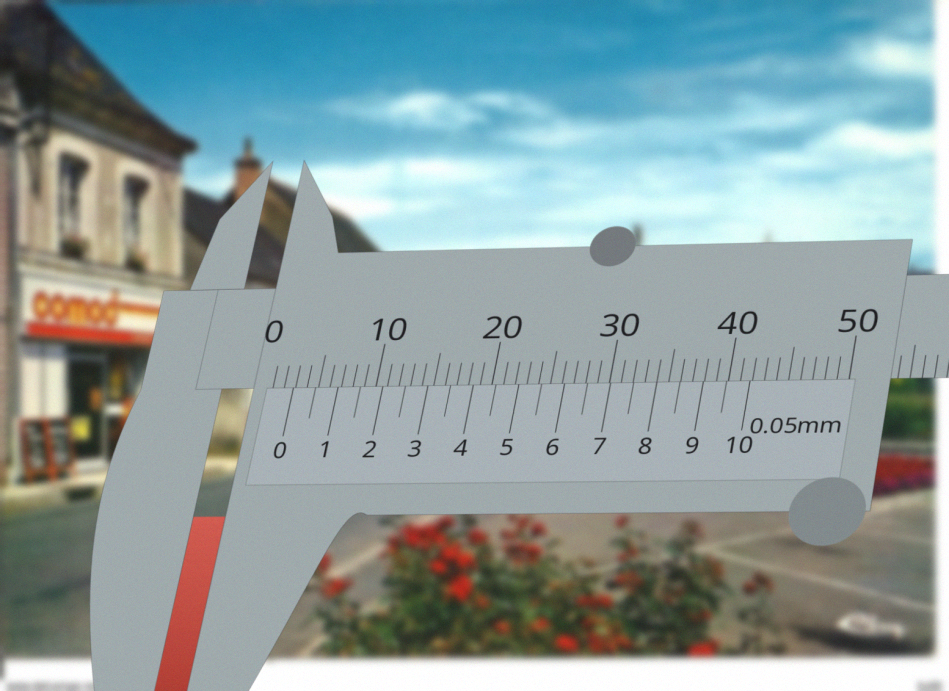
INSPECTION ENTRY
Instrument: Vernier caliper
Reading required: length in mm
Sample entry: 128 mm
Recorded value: 2.8 mm
